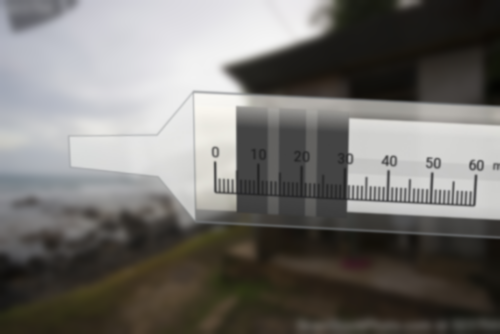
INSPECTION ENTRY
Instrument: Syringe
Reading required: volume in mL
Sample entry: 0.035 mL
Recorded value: 5 mL
